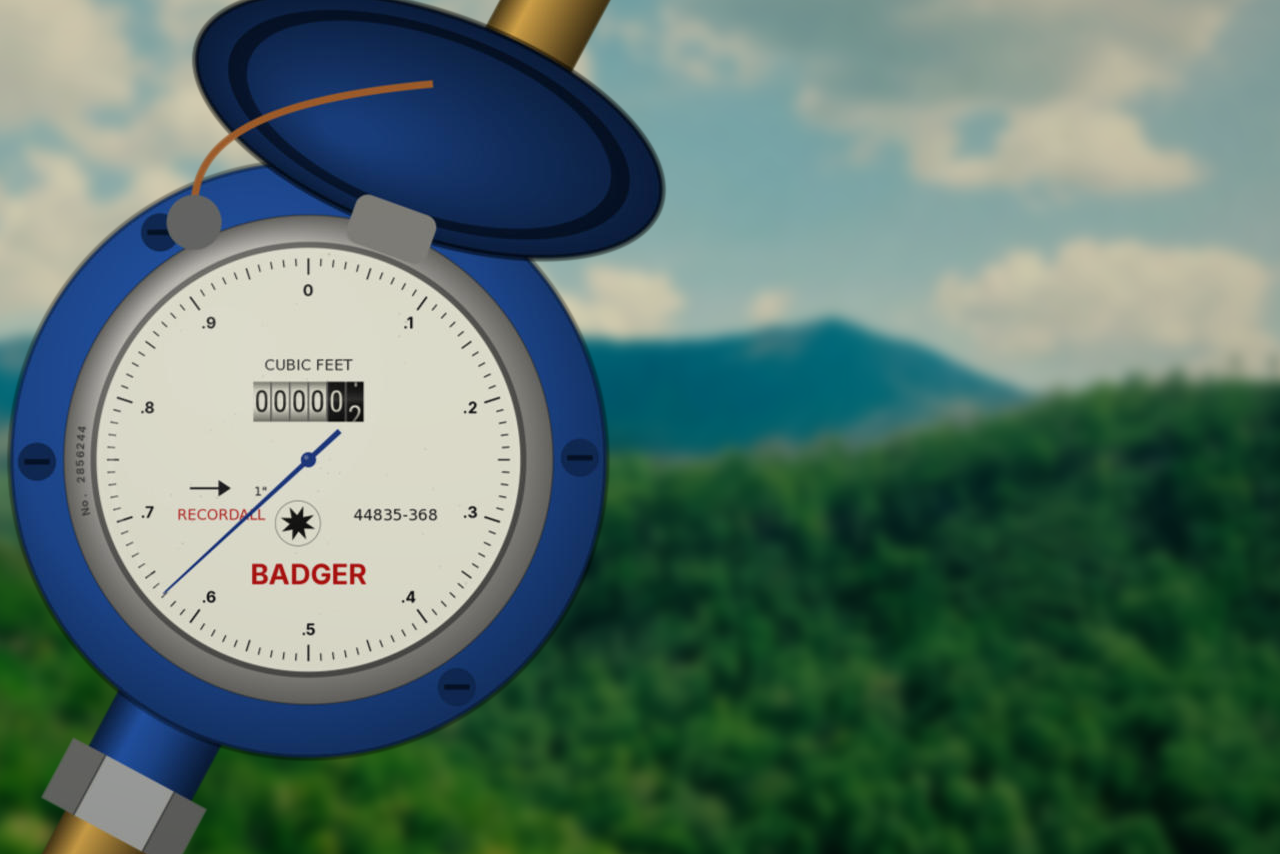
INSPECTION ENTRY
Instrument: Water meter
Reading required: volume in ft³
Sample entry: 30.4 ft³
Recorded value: 1.63 ft³
